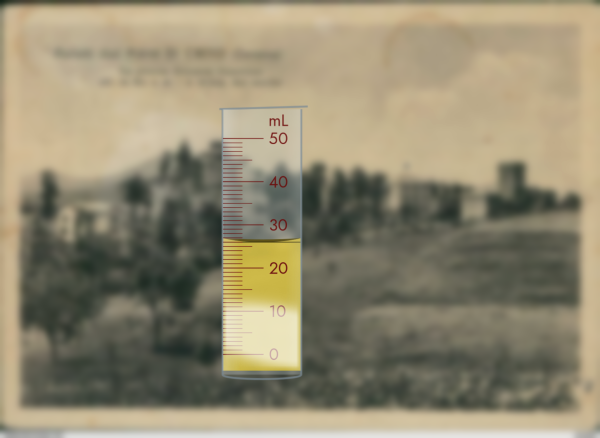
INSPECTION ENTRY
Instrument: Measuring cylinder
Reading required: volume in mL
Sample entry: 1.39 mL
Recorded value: 26 mL
